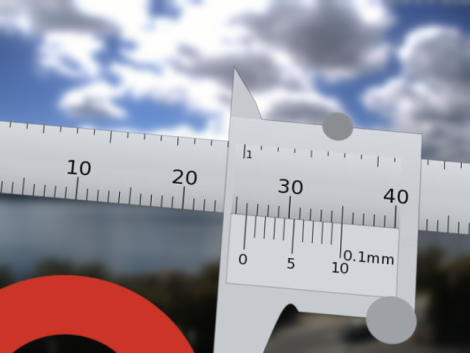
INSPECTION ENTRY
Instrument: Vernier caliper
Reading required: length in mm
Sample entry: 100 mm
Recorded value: 26.0 mm
